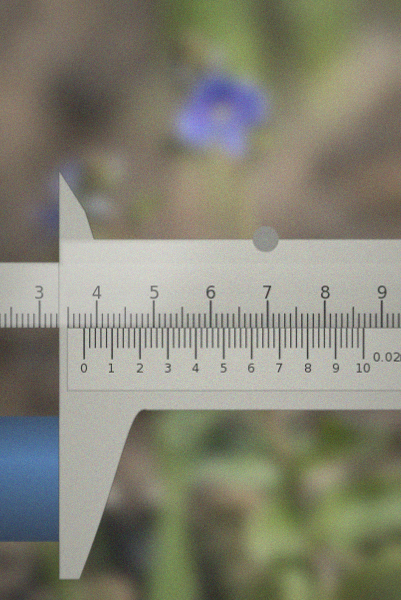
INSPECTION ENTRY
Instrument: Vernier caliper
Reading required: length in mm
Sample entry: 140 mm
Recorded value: 37.8 mm
